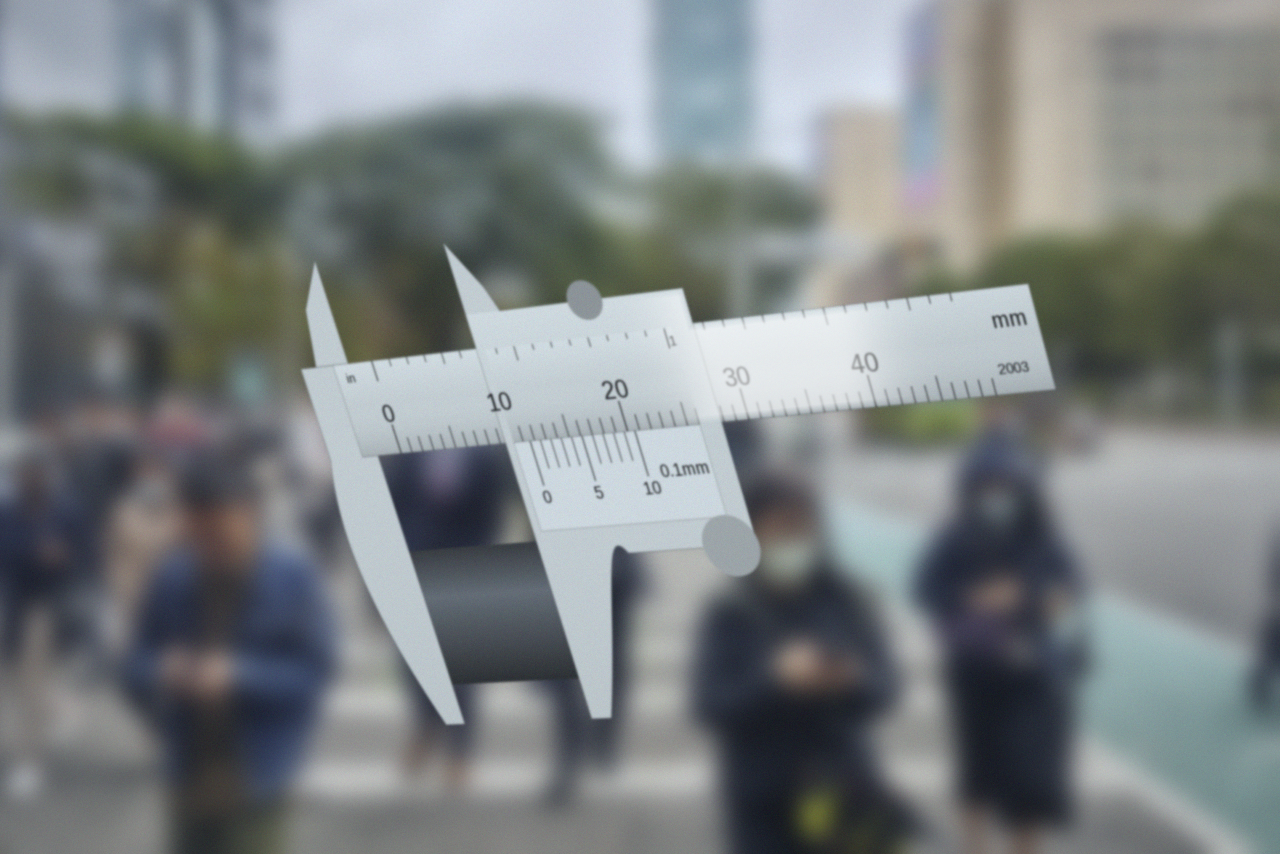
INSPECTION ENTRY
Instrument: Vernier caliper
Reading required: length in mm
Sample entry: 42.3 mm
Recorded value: 11.6 mm
